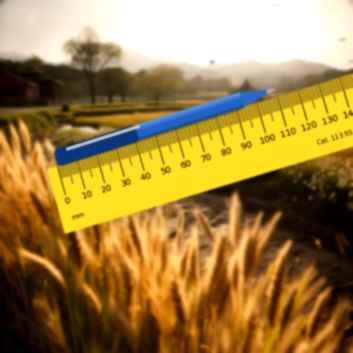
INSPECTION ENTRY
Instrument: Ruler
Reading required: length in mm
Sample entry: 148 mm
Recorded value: 110 mm
